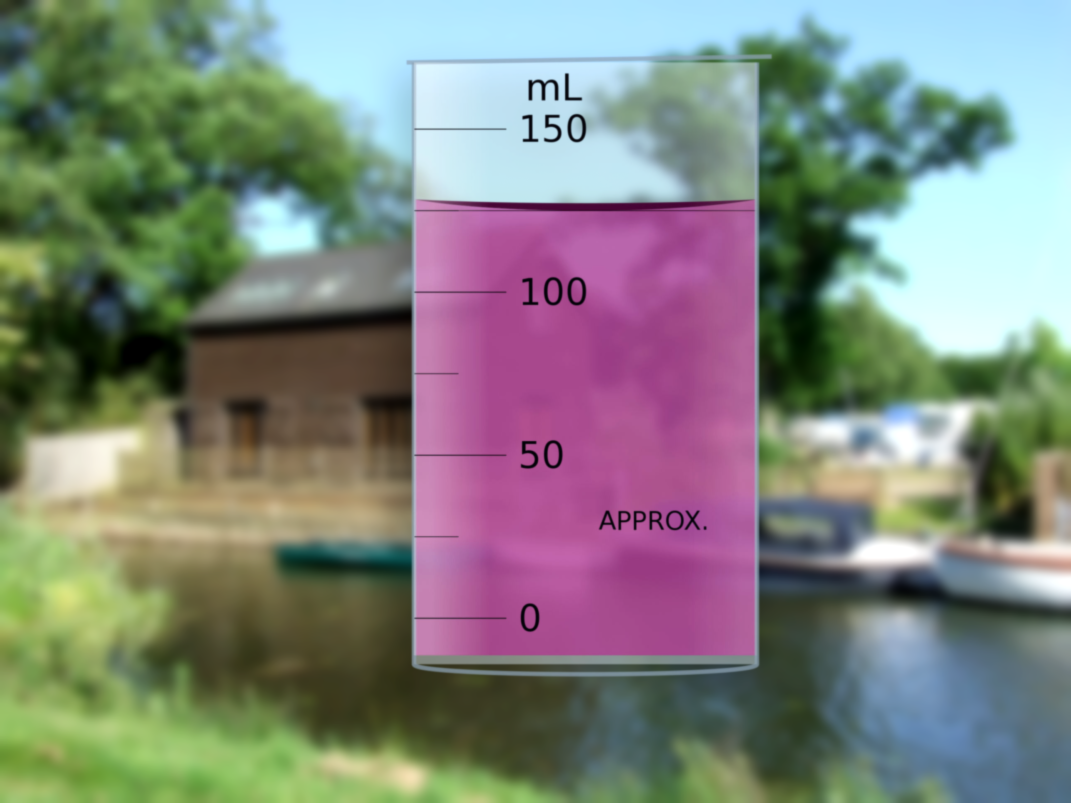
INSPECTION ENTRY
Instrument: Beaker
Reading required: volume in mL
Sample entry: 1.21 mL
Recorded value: 125 mL
